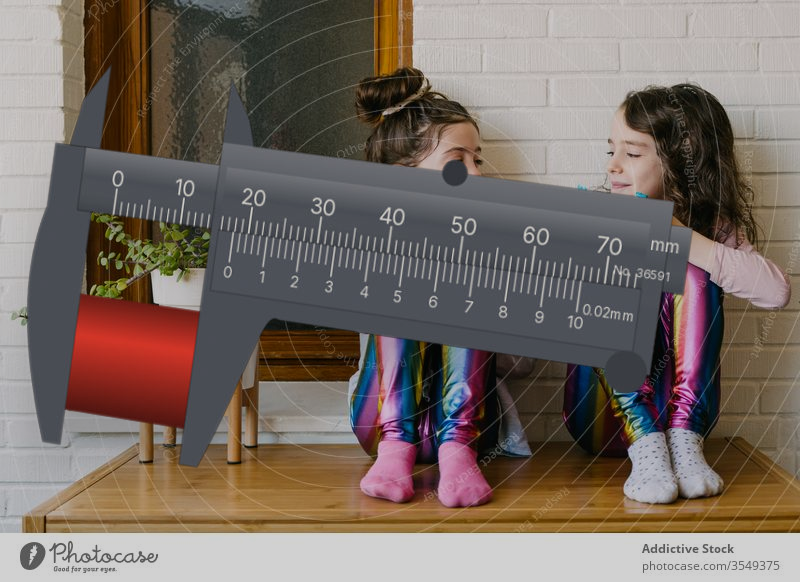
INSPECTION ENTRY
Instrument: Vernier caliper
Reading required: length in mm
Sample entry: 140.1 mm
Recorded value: 17.8 mm
